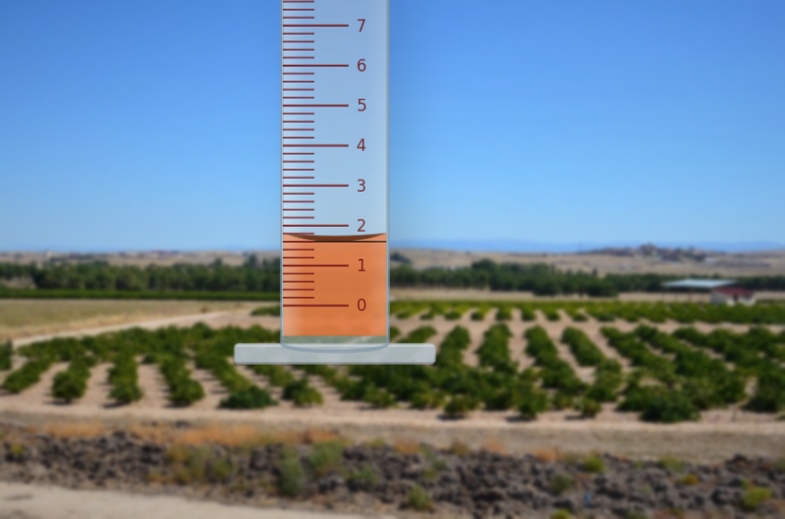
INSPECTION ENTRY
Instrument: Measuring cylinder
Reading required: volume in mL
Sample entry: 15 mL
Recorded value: 1.6 mL
